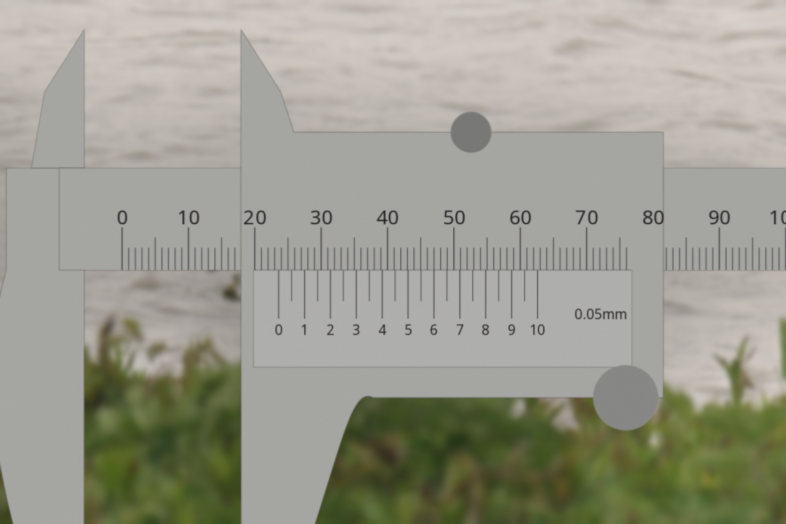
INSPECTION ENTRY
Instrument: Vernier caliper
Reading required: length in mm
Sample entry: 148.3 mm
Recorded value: 23.6 mm
